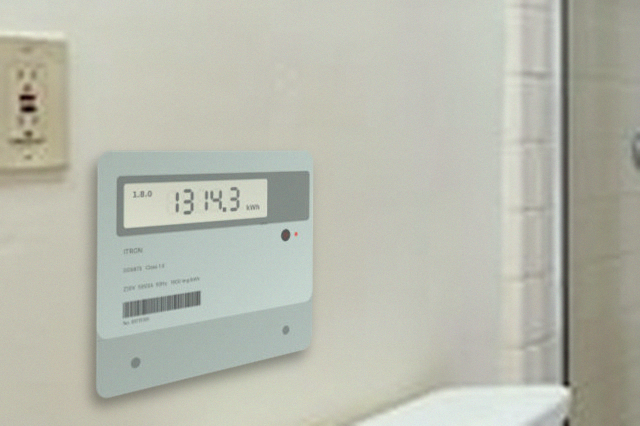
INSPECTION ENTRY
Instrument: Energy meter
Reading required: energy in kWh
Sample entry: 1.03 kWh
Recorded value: 1314.3 kWh
